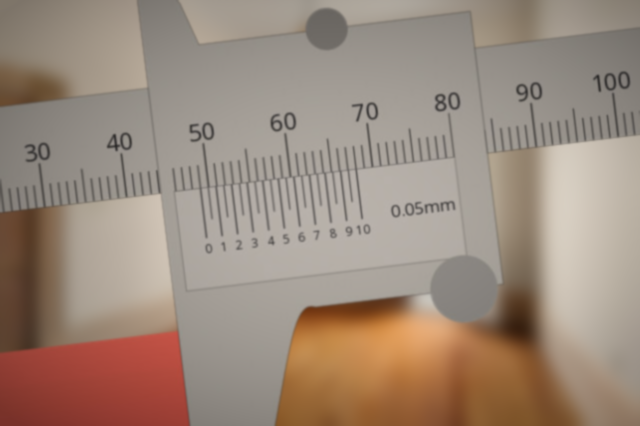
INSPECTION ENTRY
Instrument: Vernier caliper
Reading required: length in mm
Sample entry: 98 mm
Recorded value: 49.0 mm
